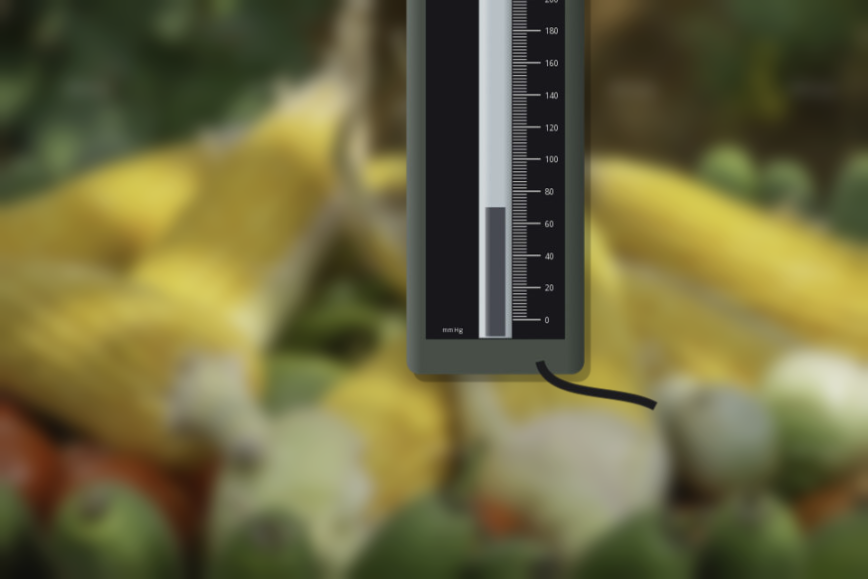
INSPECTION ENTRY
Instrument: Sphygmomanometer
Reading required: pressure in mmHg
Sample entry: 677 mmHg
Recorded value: 70 mmHg
